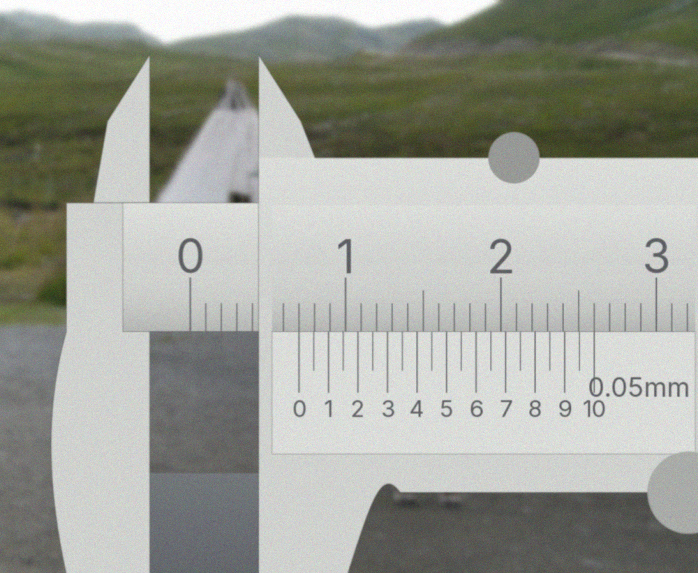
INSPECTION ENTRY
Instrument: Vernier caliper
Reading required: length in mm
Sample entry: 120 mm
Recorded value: 7.0 mm
